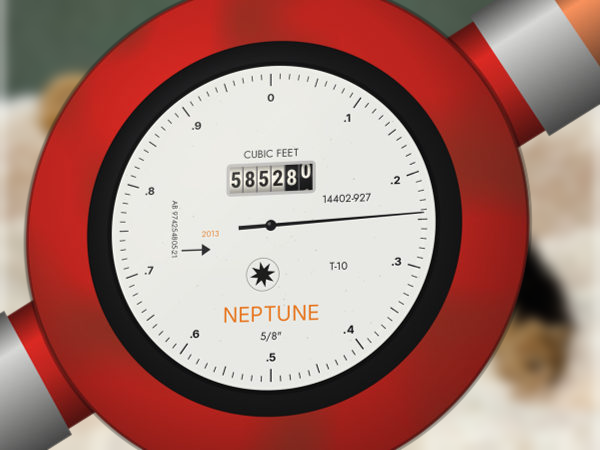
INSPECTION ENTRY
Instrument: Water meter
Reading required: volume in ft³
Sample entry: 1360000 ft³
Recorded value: 585280.24 ft³
